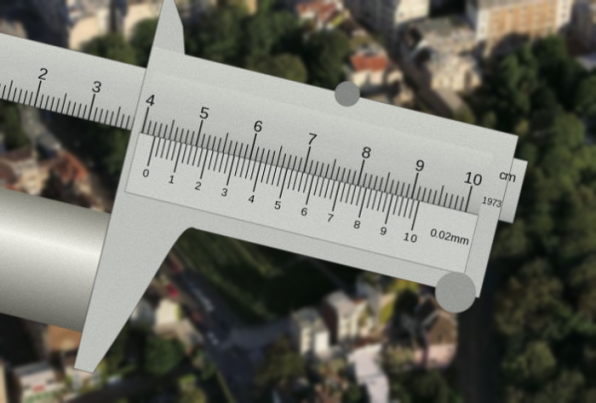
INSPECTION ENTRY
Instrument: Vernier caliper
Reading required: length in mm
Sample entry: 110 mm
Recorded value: 42.4 mm
